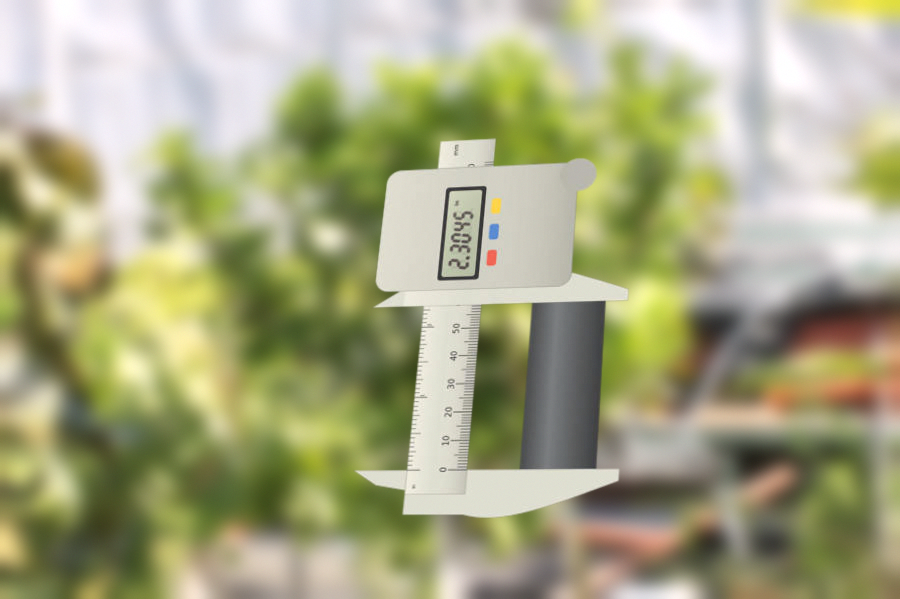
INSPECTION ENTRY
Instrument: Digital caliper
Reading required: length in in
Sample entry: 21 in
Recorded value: 2.3045 in
